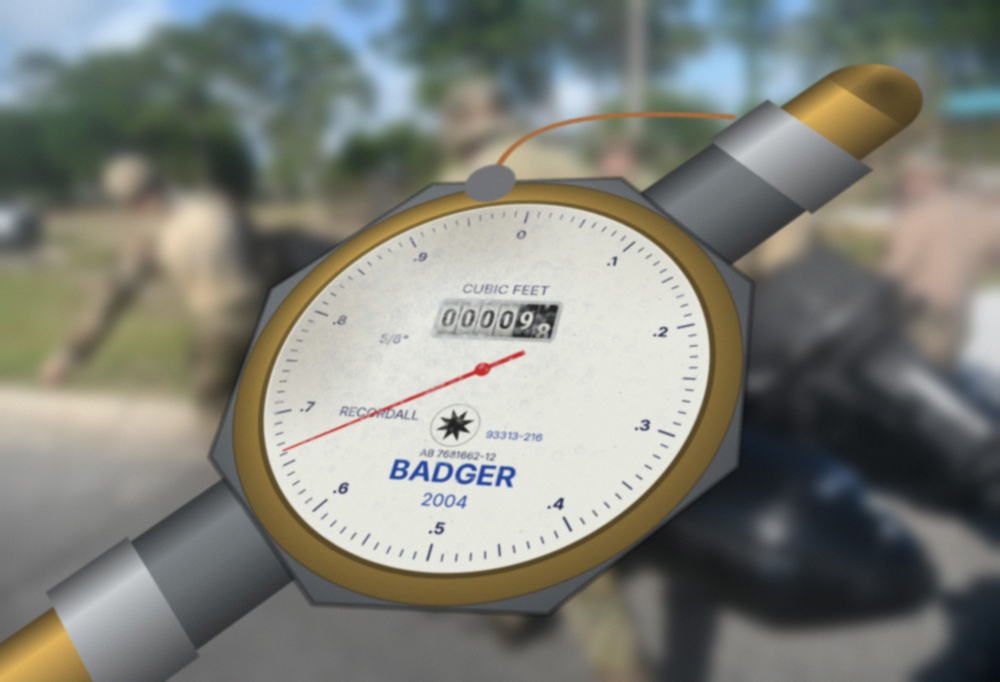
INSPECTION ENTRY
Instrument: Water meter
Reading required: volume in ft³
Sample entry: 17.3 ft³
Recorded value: 97.66 ft³
